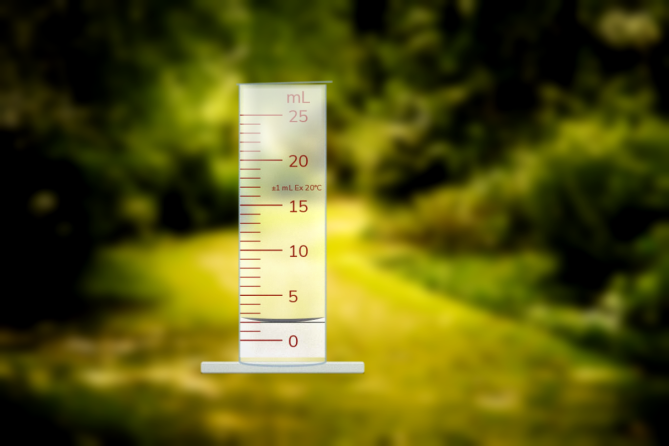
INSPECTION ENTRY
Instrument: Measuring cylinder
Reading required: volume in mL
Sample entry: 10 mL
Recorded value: 2 mL
